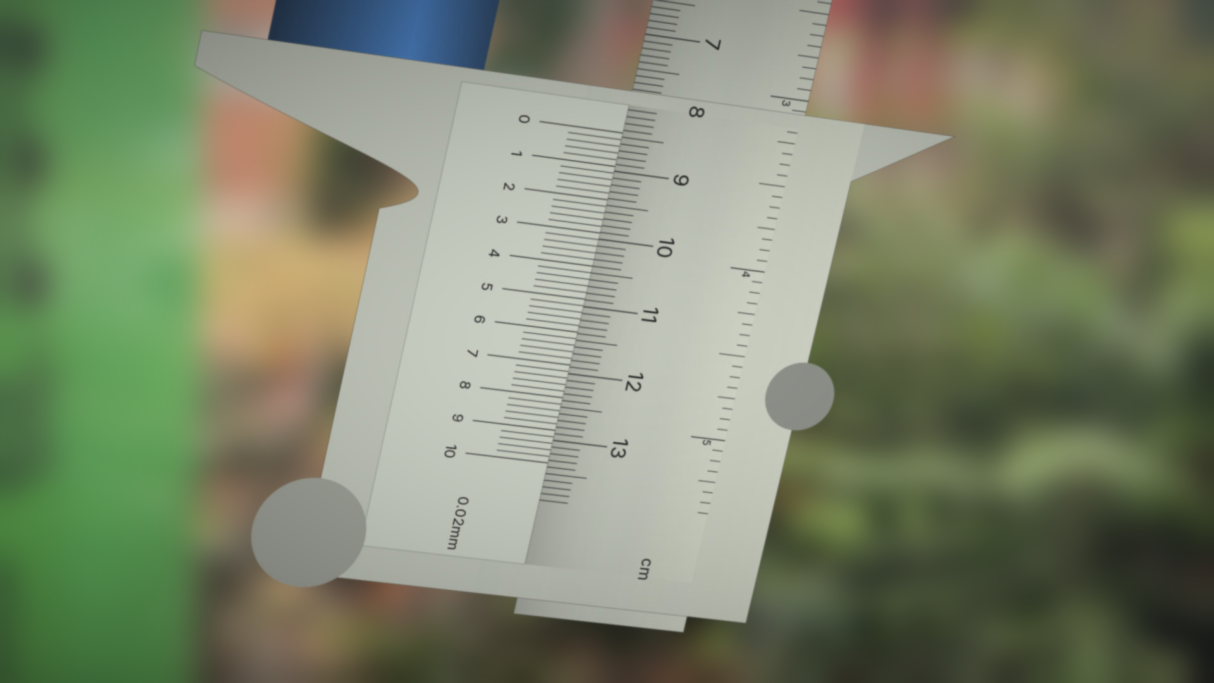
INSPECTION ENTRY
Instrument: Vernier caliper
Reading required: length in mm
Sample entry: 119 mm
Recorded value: 84.4 mm
